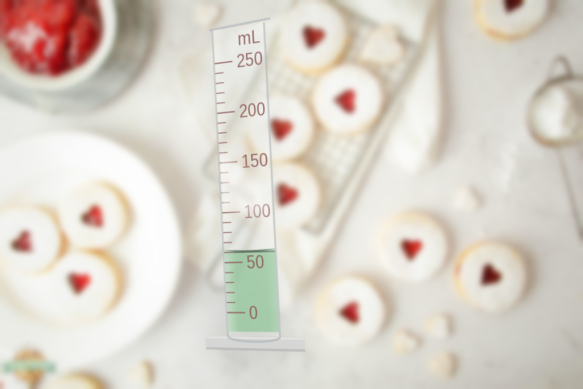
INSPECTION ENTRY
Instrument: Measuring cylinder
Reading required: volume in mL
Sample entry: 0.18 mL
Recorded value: 60 mL
